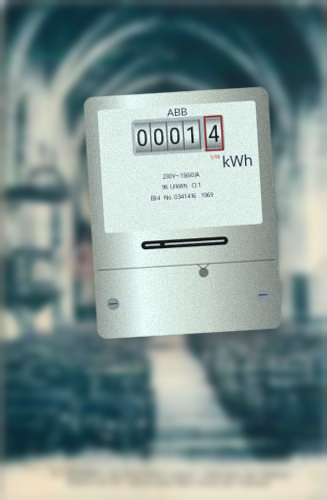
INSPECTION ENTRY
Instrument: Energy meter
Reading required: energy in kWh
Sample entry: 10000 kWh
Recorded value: 1.4 kWh
